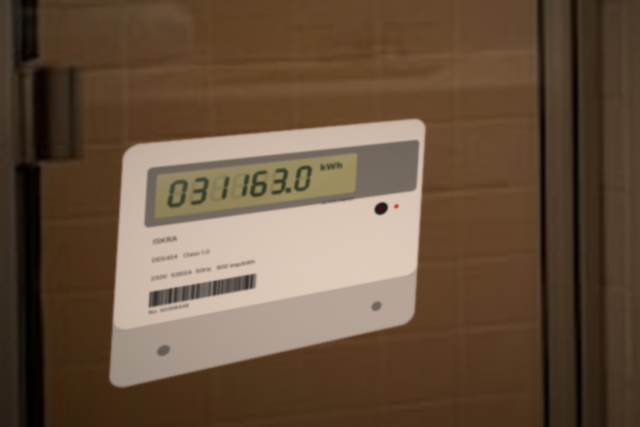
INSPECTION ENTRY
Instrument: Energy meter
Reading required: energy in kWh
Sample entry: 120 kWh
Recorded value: 31163.0 kWh
